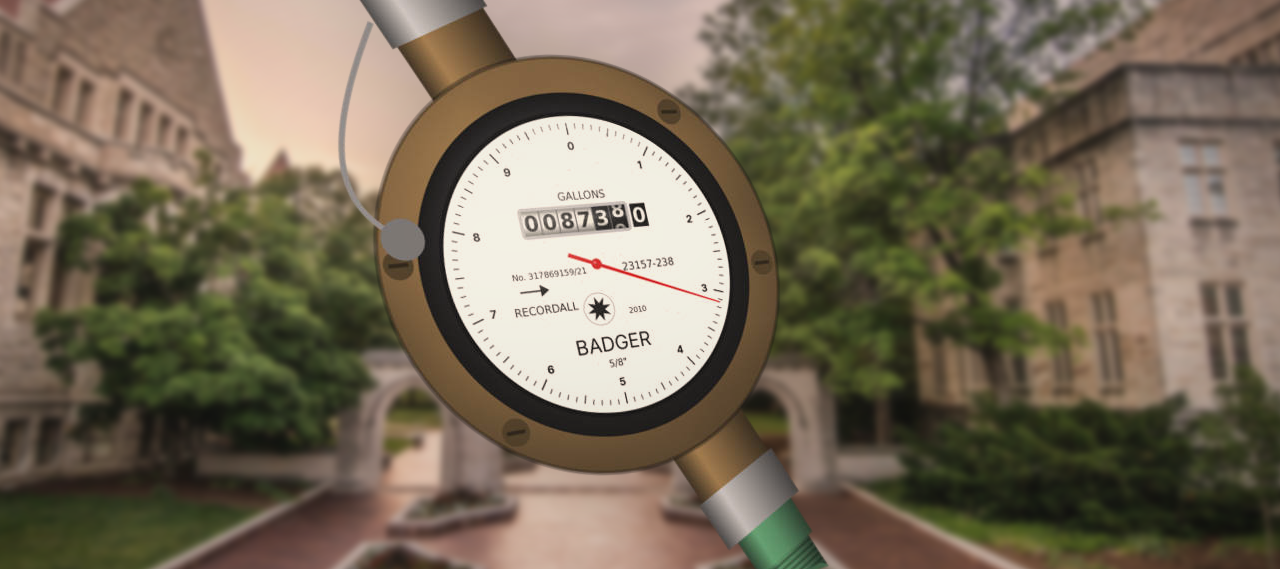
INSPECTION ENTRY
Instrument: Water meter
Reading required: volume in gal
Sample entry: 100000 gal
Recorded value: 87383.1 gal
